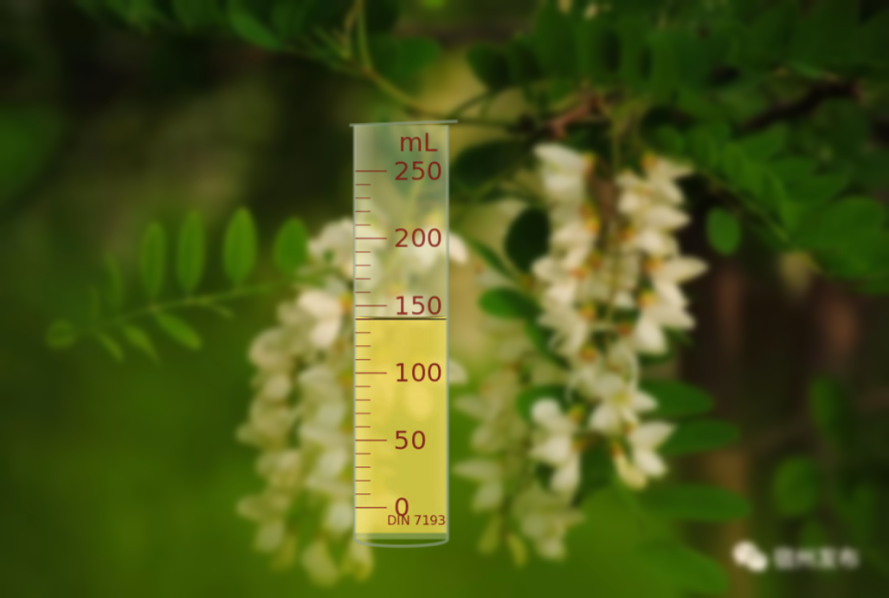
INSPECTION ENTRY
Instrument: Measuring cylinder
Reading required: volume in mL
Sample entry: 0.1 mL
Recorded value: 140 mL
